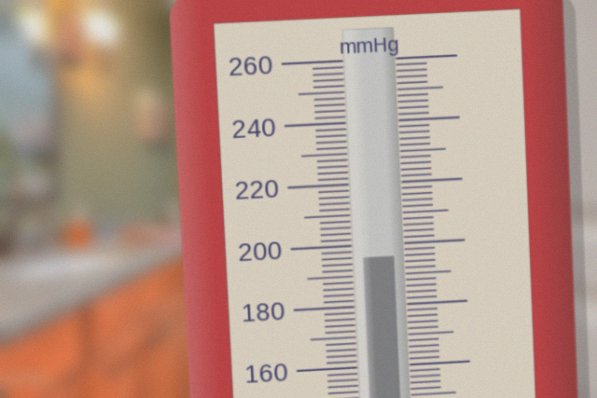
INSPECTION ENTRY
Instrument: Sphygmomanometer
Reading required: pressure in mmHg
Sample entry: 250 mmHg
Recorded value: 196 mmHg
